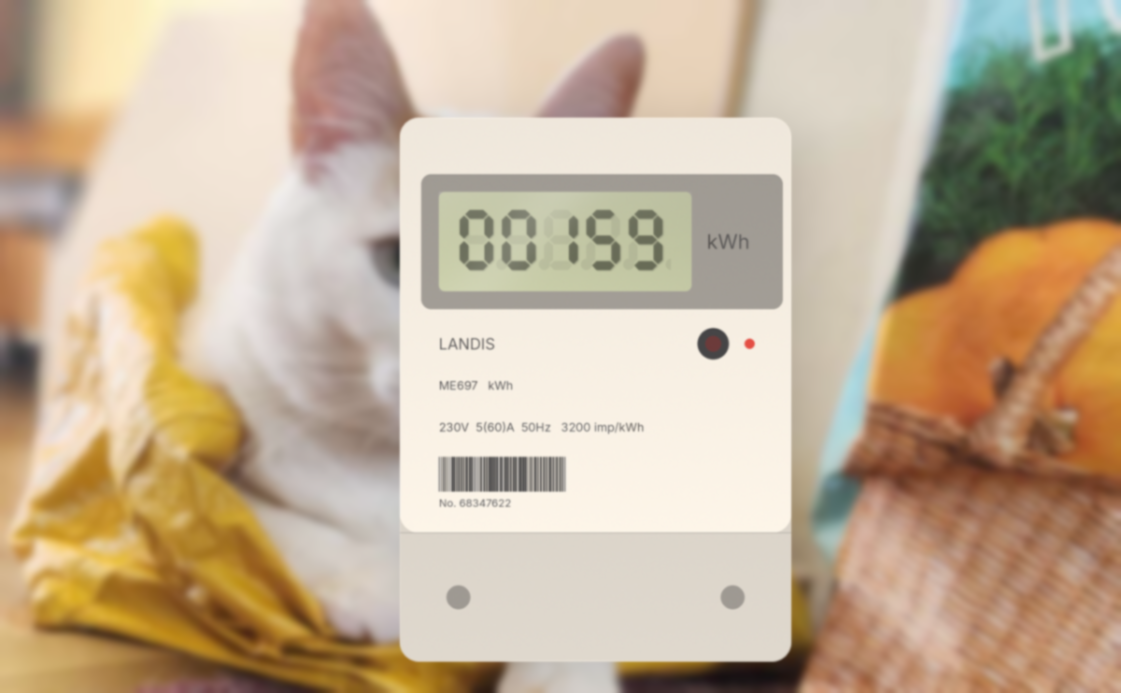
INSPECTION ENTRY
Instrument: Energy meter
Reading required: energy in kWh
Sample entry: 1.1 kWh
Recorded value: 159 kWh
